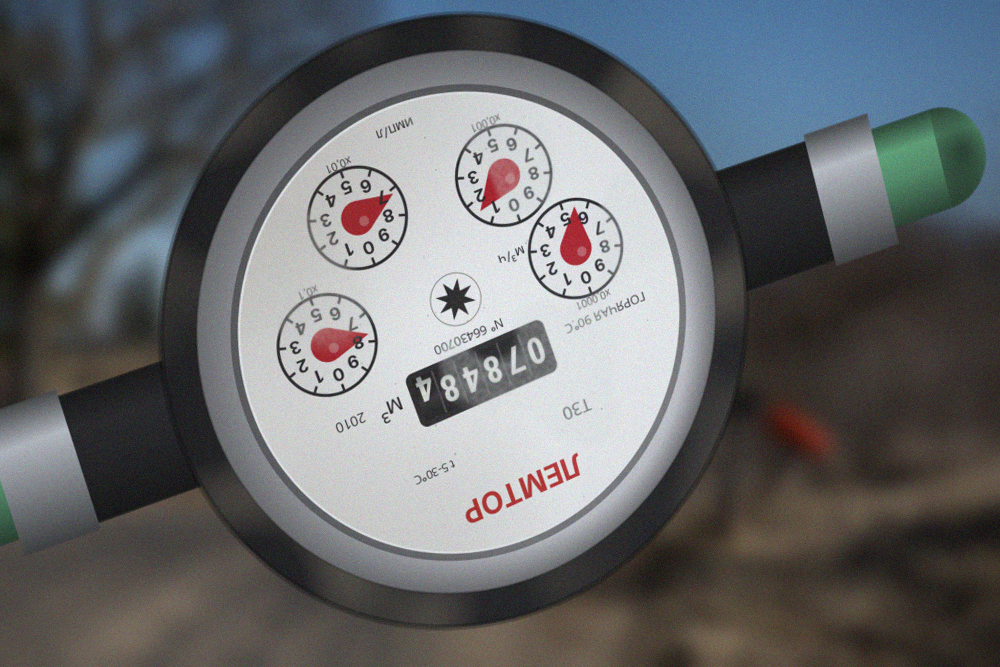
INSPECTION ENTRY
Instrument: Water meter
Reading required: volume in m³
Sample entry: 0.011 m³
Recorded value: 78483.7715 m³
